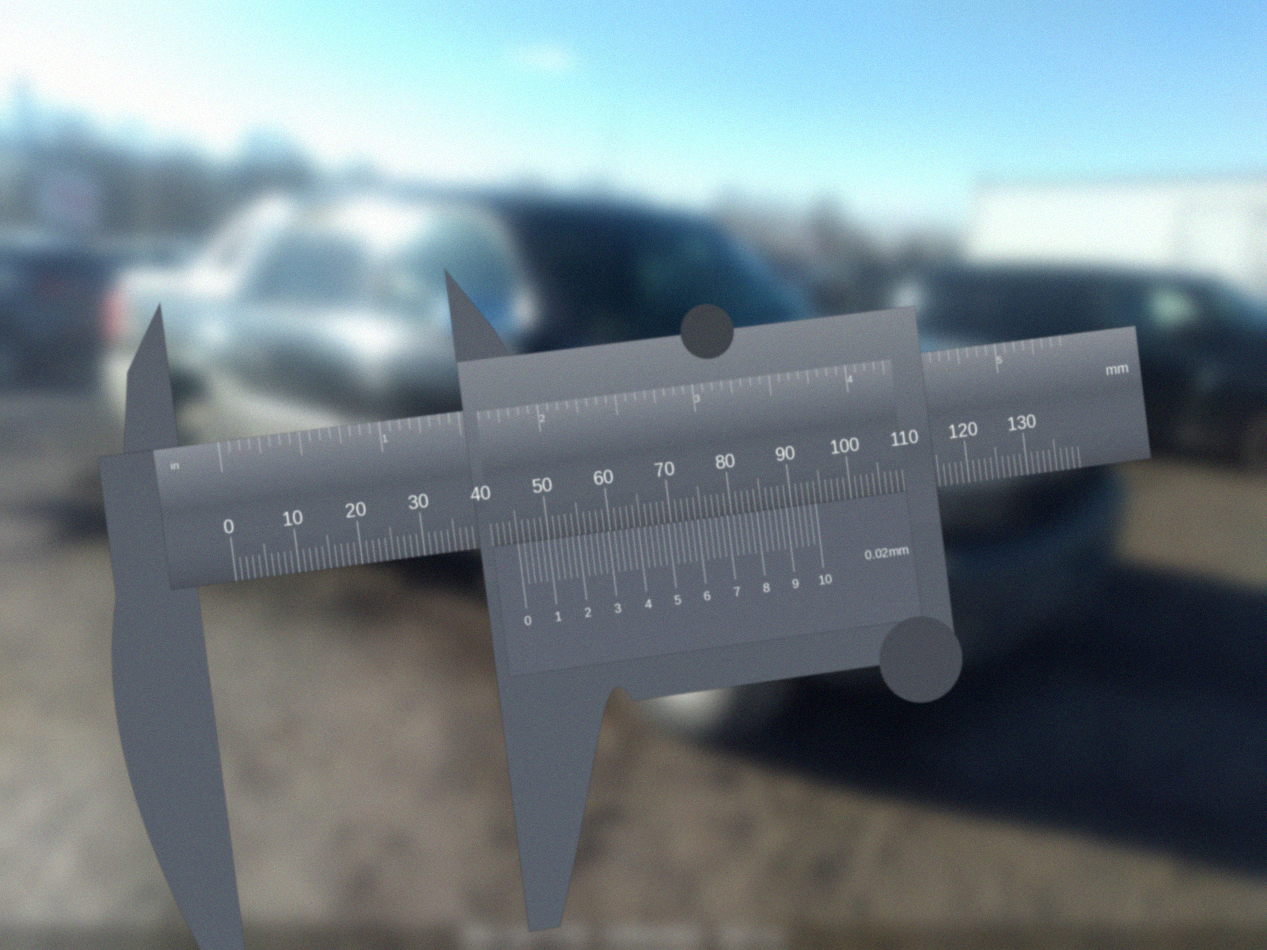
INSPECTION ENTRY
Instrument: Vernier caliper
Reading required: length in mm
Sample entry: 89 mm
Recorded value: 45.0 mm
